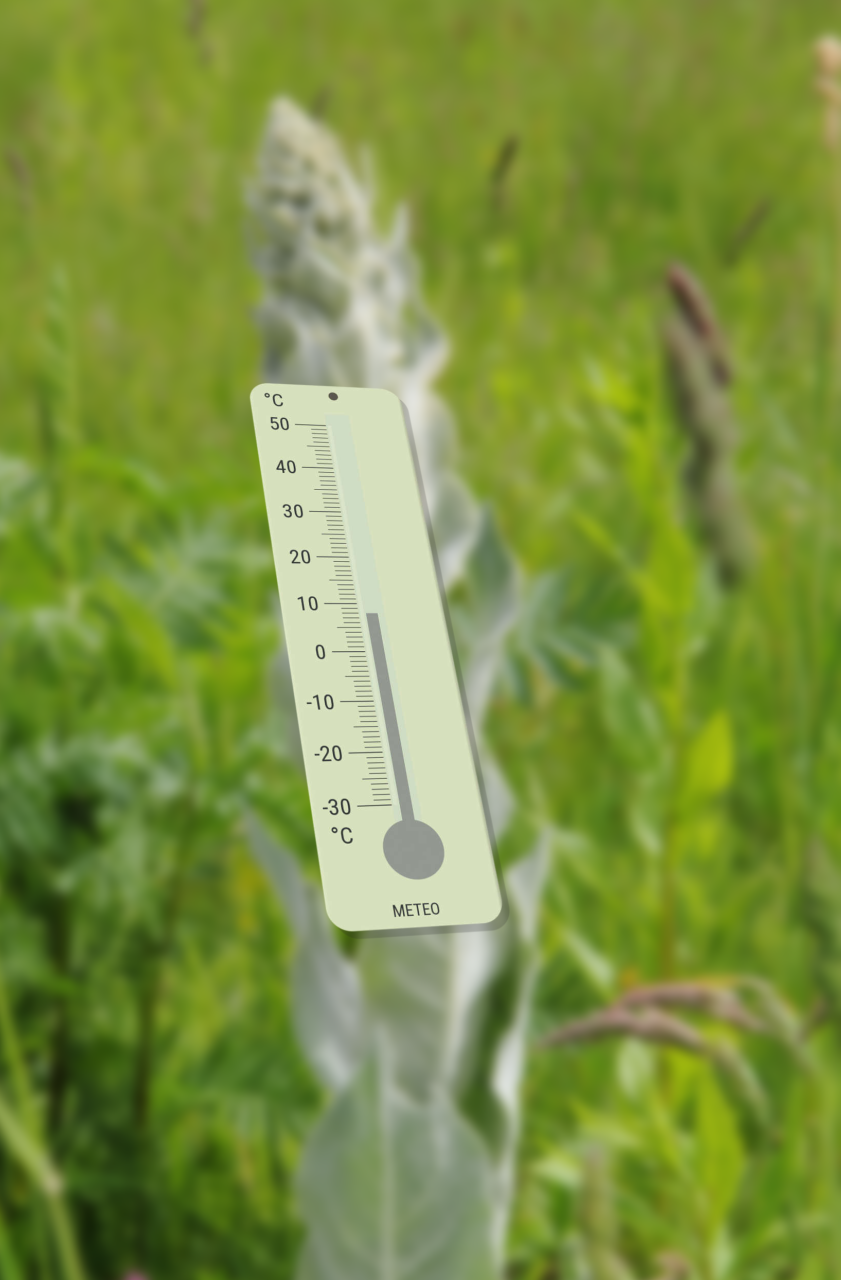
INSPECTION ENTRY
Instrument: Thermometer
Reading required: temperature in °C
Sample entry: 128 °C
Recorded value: 8 °C
